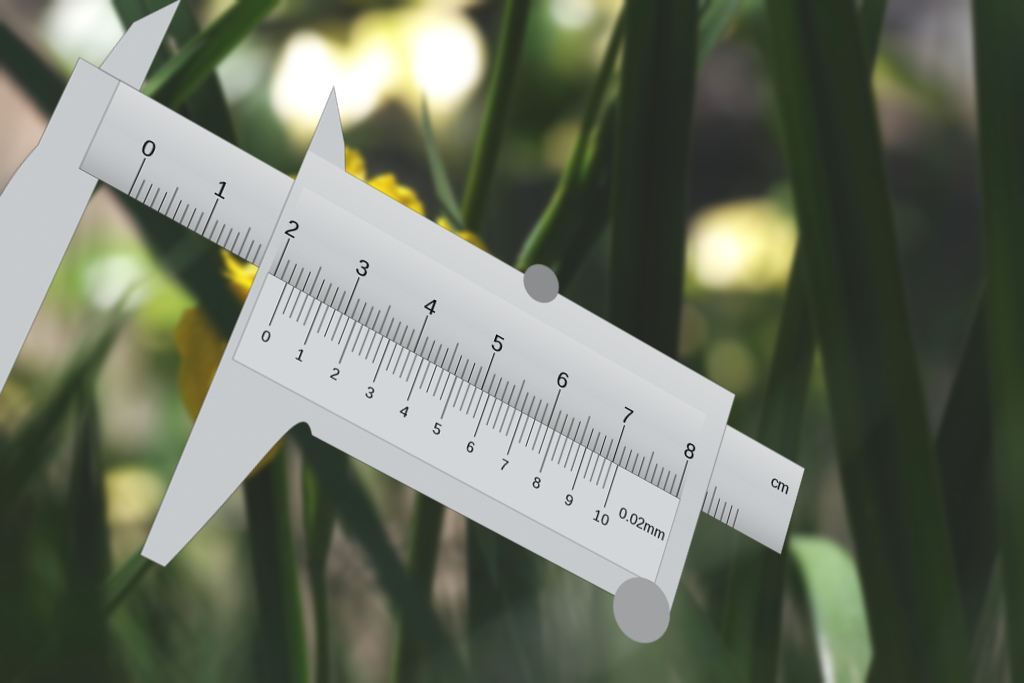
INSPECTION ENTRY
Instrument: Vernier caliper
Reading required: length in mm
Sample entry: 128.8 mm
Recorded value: 21.8 mm
